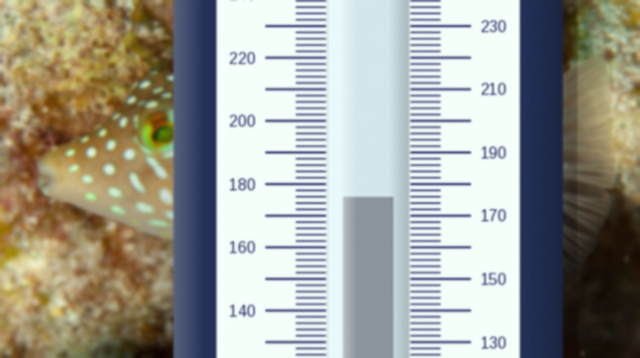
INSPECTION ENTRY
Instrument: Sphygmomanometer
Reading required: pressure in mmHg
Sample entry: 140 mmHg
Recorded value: 176 mmHg
